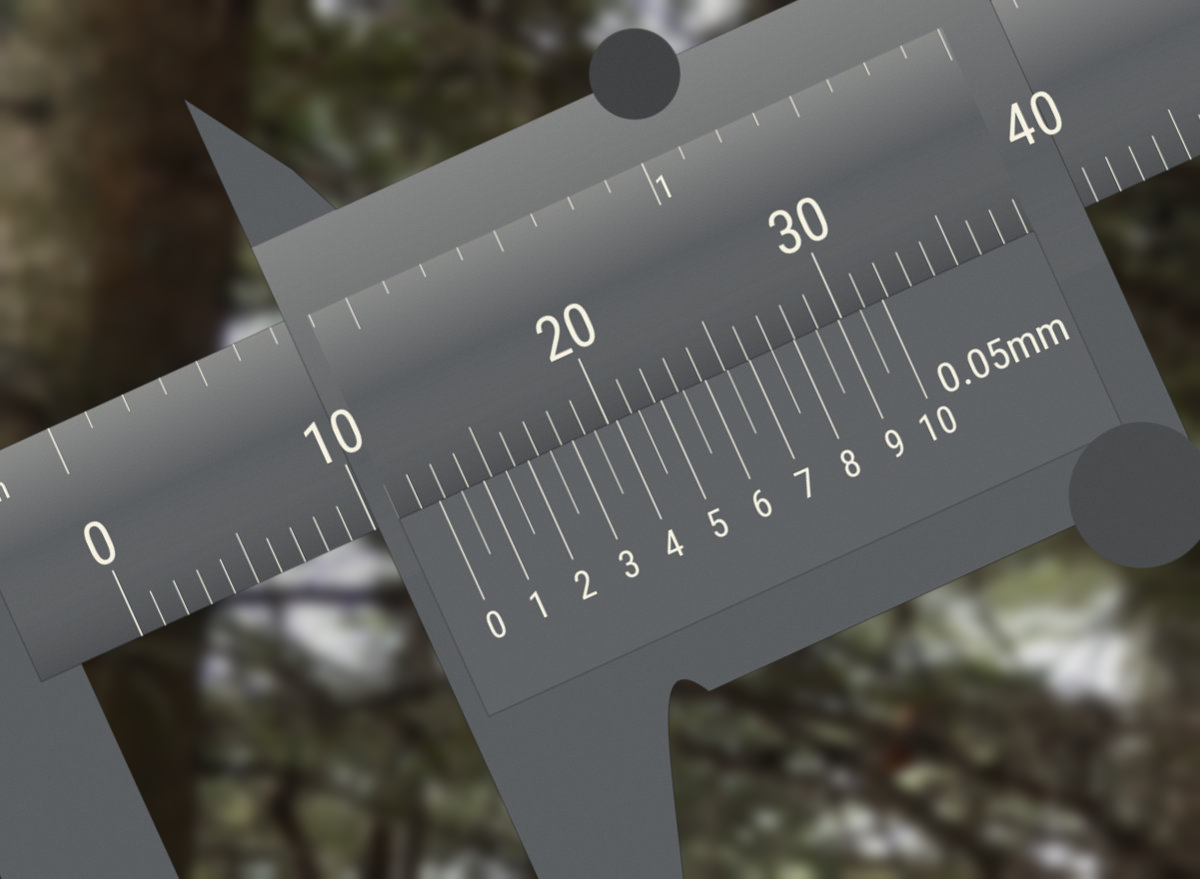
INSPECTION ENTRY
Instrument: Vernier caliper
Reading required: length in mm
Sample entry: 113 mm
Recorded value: 12.75 mm
